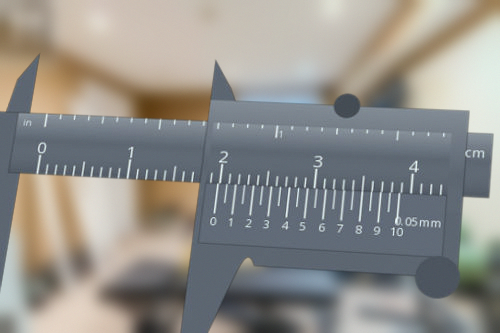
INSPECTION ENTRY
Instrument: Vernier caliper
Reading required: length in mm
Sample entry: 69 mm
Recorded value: 19.8 mm
